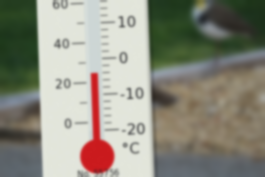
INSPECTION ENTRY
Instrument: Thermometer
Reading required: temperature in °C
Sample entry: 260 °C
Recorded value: -4 °C
